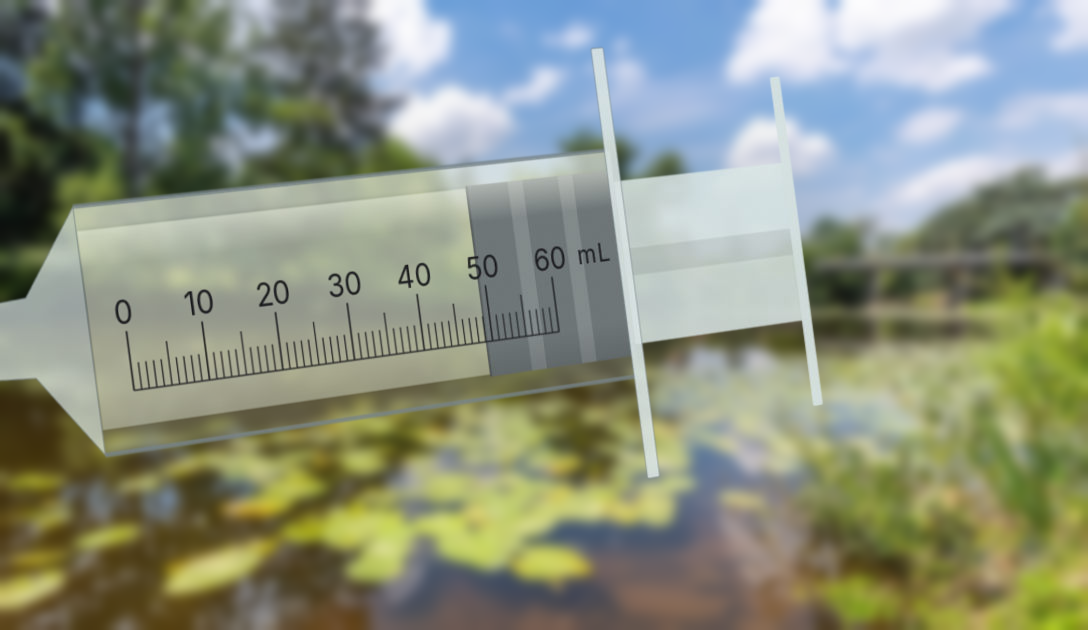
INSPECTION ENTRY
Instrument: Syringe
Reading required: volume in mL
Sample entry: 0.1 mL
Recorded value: 49 mL
